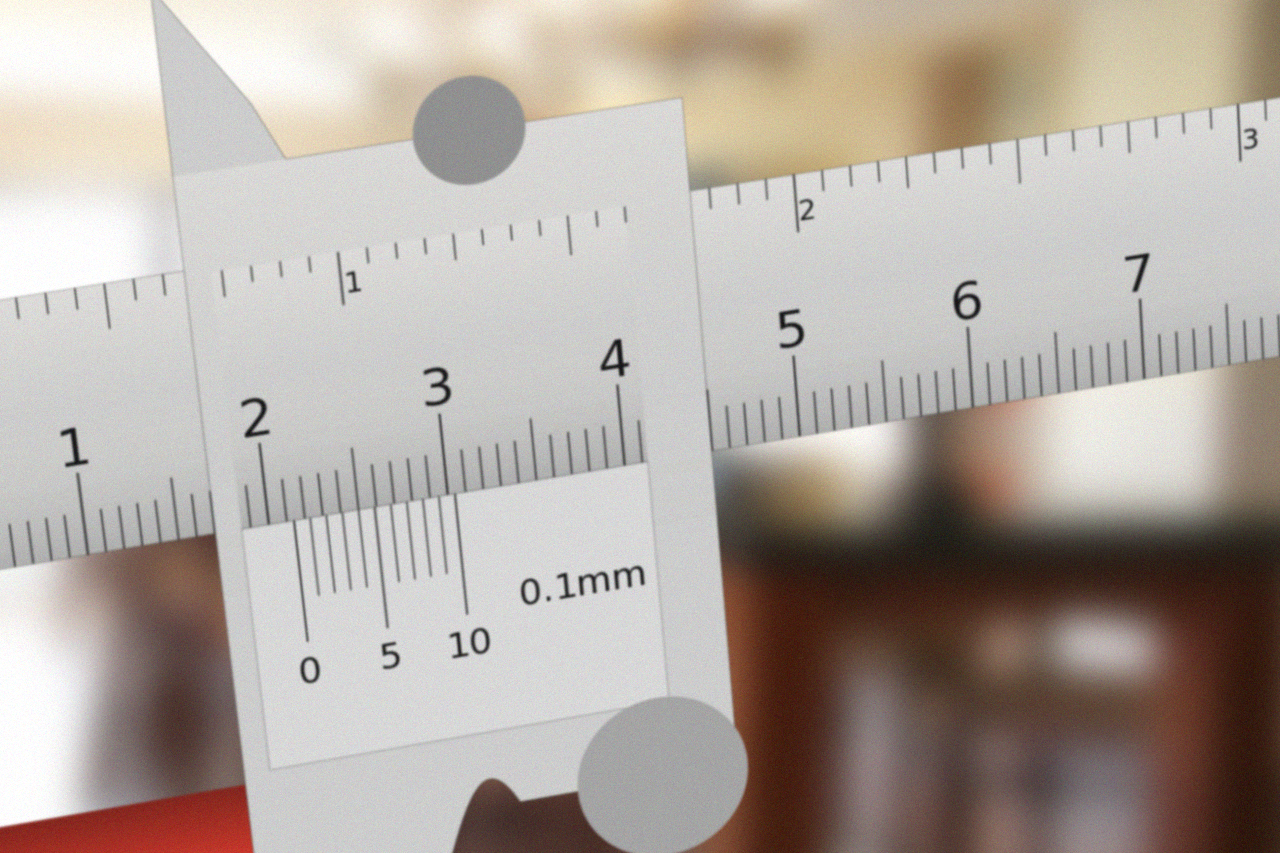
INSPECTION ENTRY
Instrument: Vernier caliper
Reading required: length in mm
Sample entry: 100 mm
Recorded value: 21.4 mm
